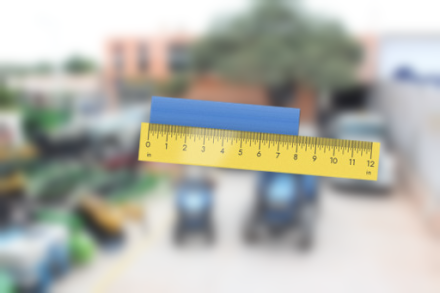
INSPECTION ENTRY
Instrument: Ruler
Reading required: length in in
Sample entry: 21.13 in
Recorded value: 8 in
